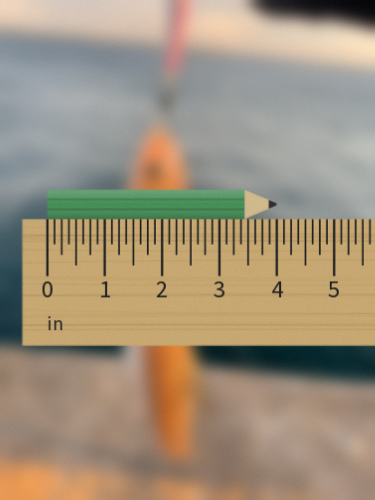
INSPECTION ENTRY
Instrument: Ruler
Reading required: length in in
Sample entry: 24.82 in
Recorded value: 4 in
